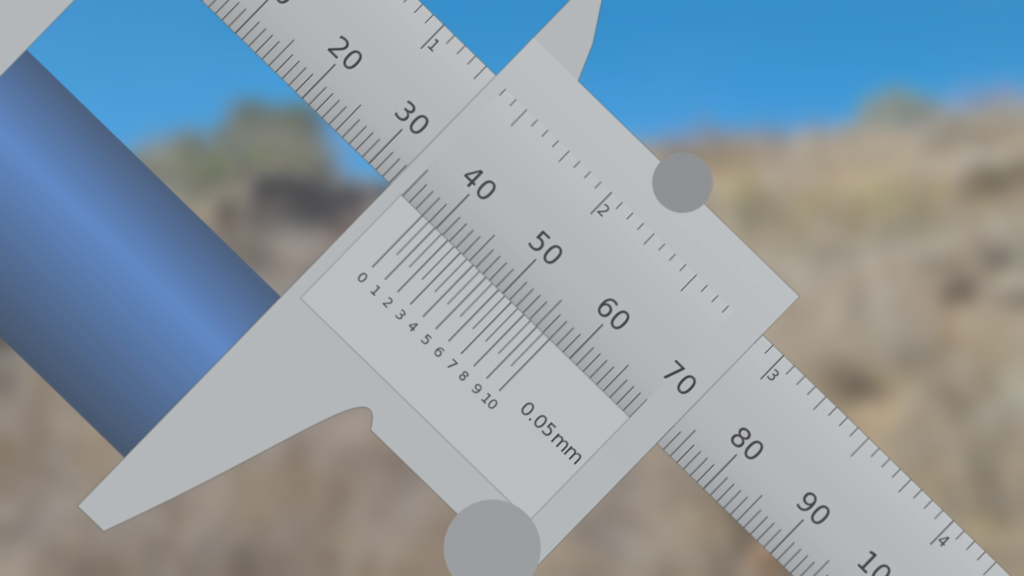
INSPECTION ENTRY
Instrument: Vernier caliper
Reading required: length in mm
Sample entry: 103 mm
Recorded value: 38.0 mm
